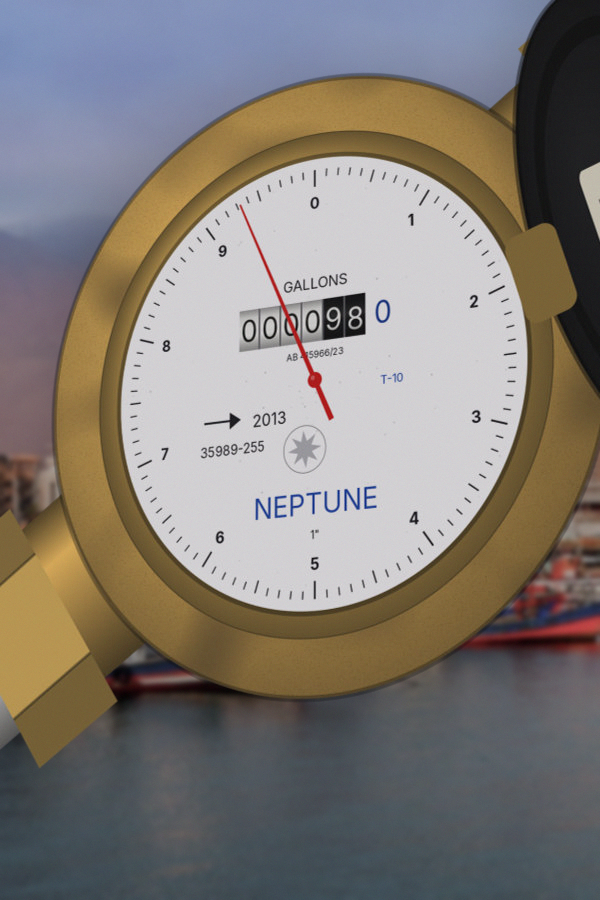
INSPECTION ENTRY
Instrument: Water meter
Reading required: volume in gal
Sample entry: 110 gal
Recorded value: 979.3 gal
